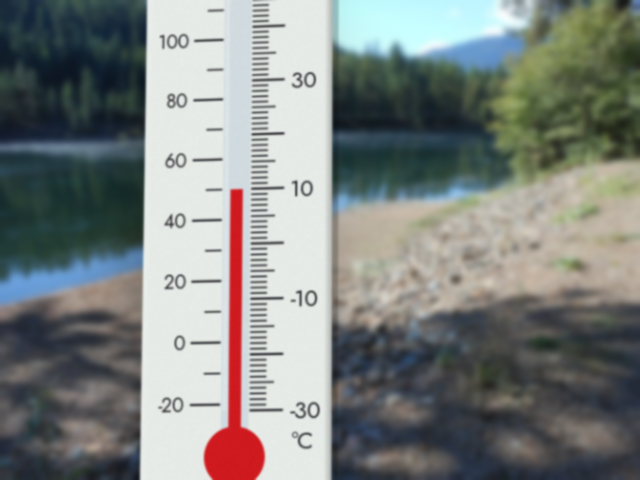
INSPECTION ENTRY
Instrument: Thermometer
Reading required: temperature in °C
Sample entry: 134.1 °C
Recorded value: 10 °C
